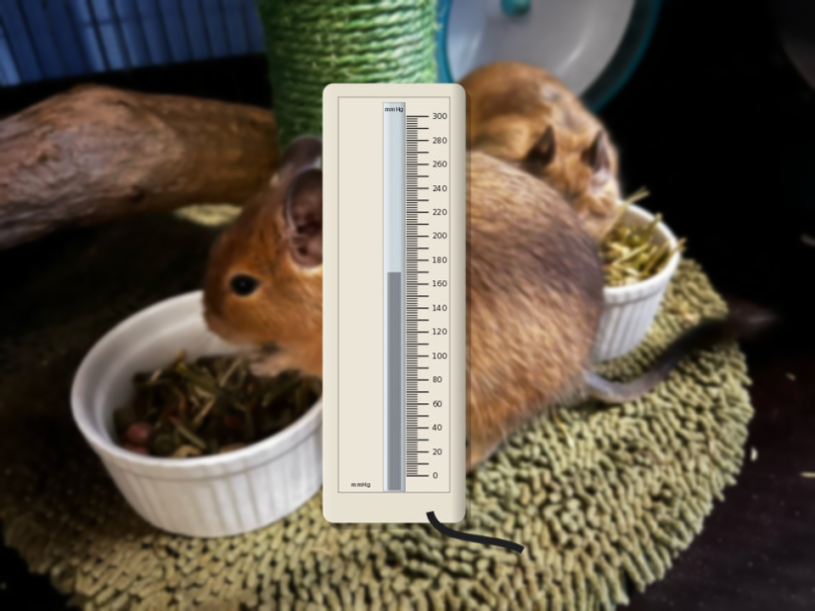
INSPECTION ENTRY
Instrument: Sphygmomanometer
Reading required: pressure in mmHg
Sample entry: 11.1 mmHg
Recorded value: 170 mmHg
